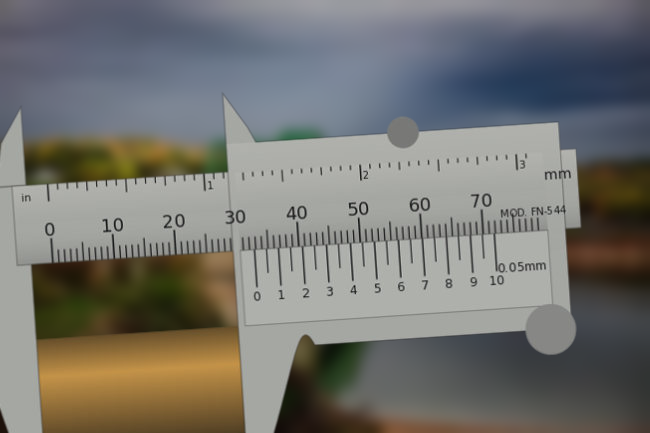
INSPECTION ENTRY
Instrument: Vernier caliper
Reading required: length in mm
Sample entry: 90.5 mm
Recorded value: 32.8 mm
